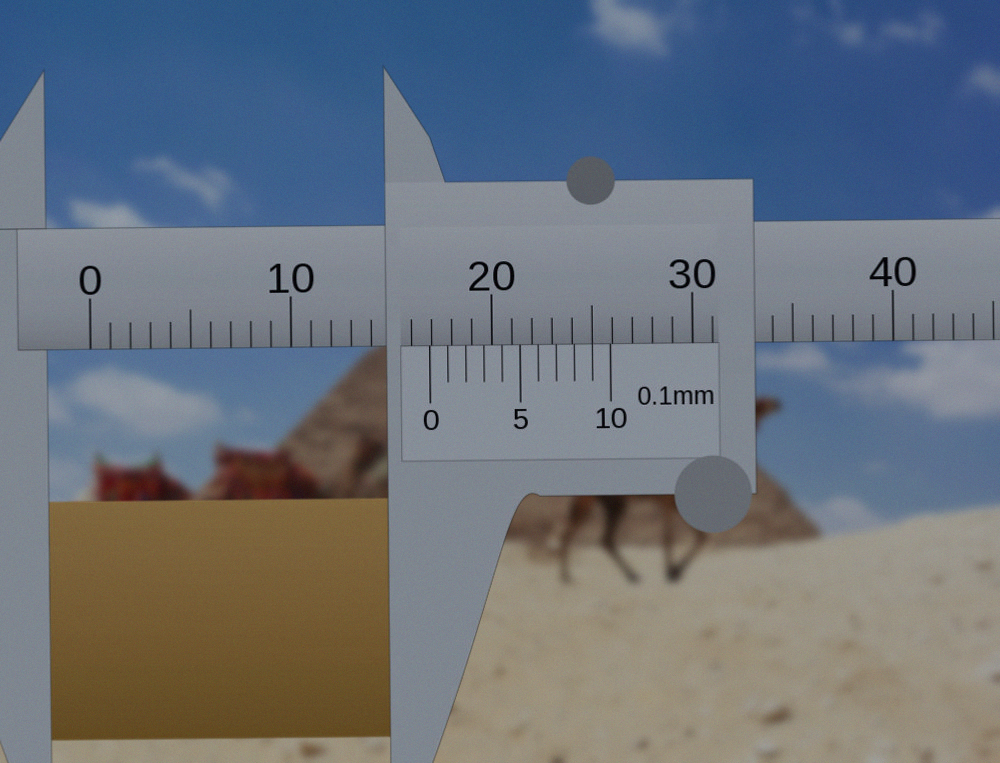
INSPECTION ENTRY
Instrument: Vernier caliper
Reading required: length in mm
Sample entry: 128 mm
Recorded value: 16.9 mm
